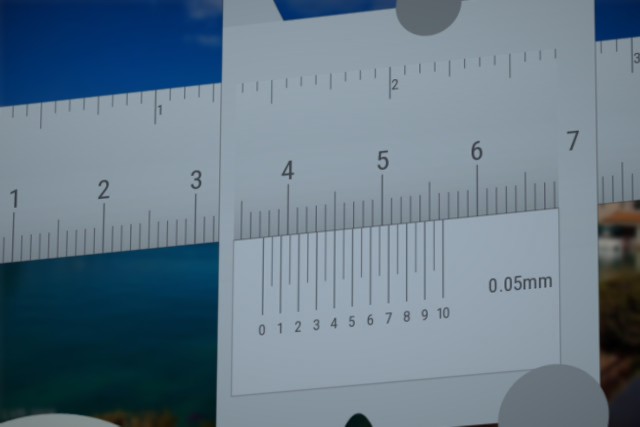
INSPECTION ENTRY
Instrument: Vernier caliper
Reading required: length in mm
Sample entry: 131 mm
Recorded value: 37.4 mm
